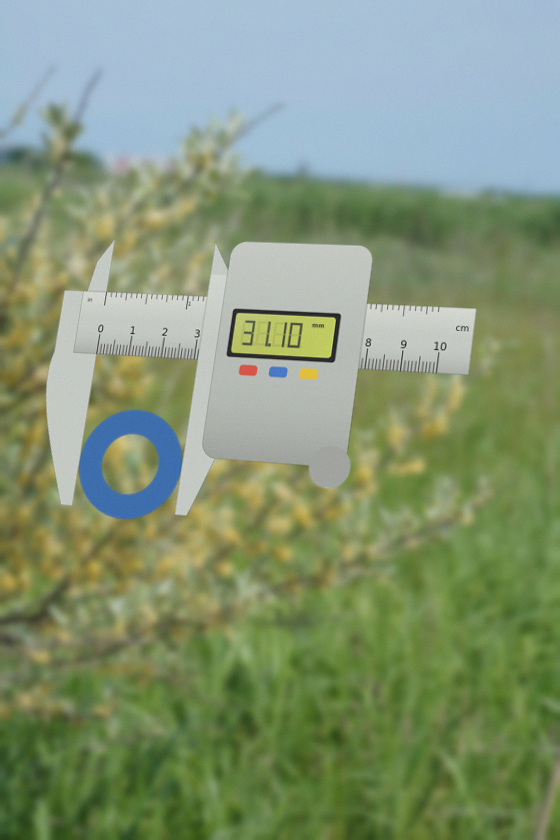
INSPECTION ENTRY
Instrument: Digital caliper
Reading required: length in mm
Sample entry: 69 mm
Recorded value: 31.10 mm
